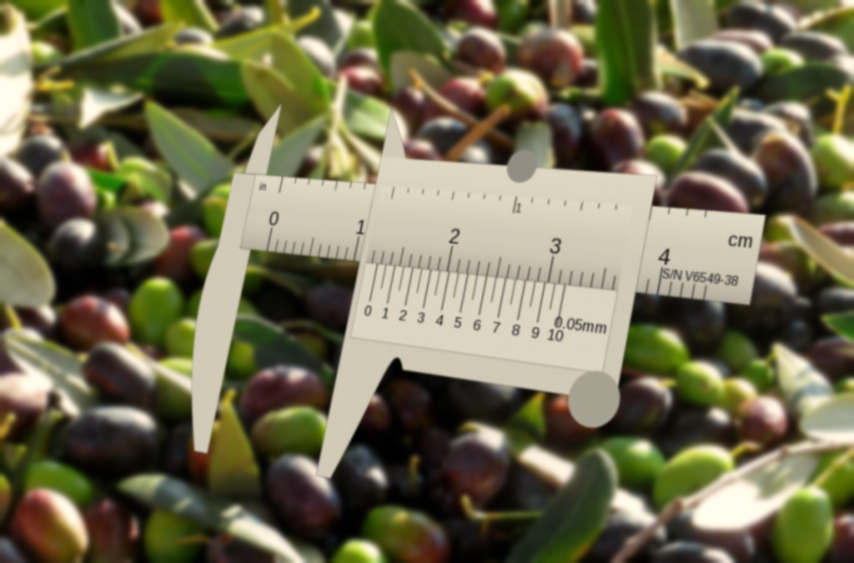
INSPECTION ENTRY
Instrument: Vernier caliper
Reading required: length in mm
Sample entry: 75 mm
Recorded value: 12.6 mm
